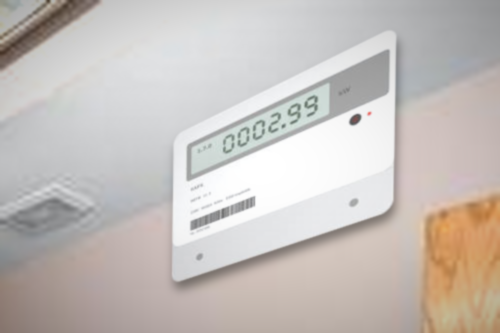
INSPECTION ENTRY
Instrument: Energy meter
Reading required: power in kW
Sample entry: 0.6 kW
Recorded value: 2.99 kW
